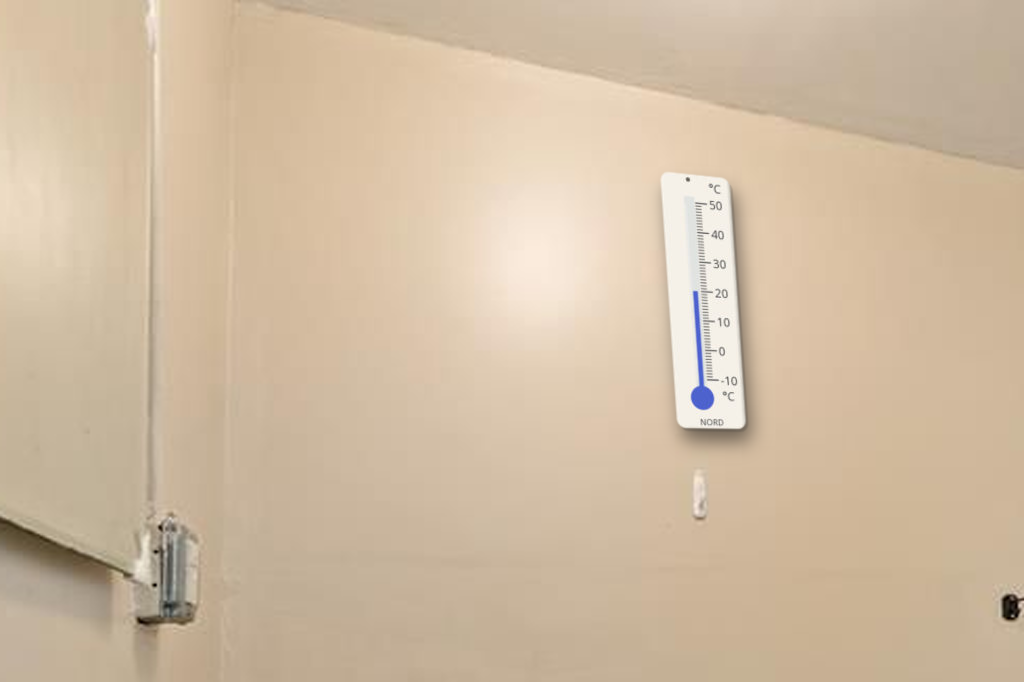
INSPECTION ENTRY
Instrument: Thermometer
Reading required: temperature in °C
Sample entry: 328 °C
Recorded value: 20 °C
